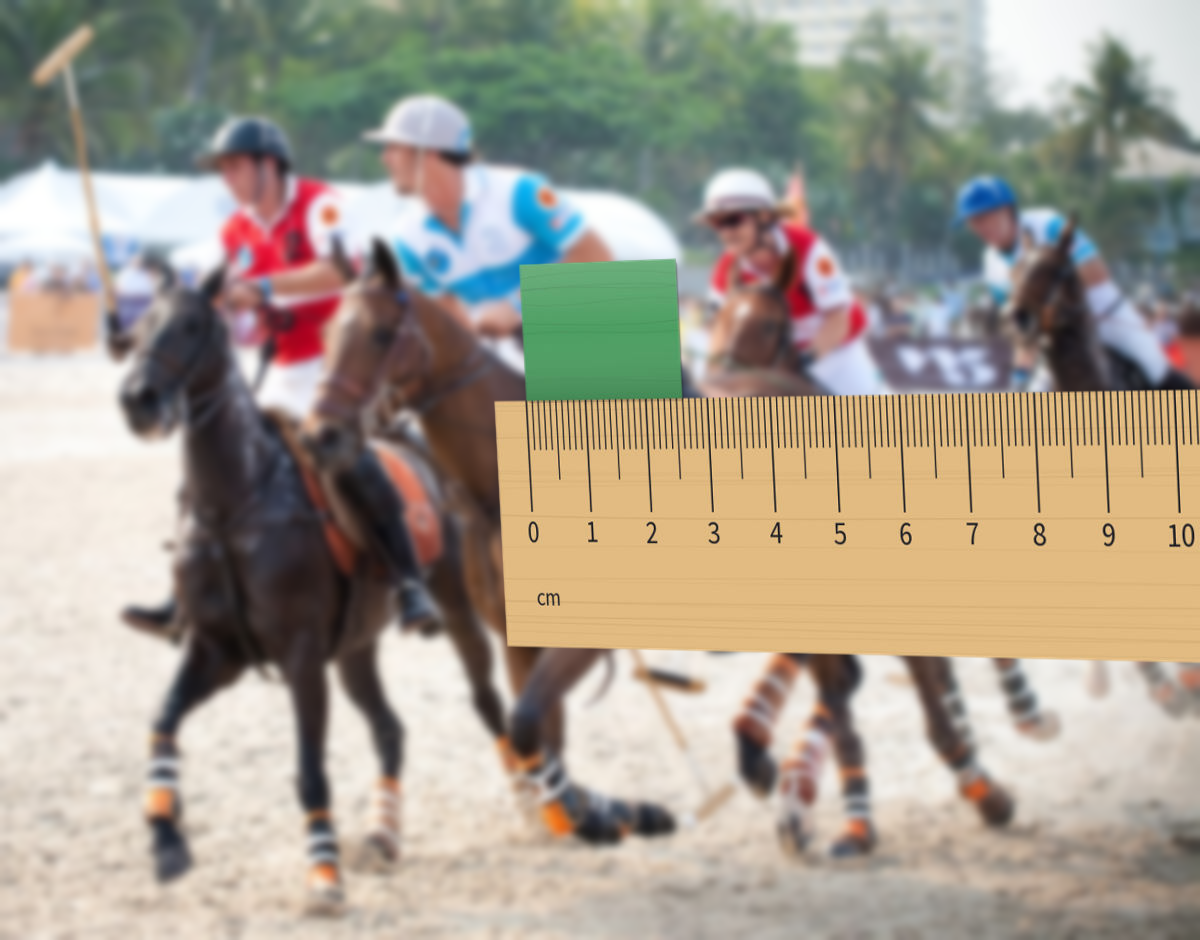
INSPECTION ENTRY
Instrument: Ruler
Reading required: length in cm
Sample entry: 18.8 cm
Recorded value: 2.6 cm
